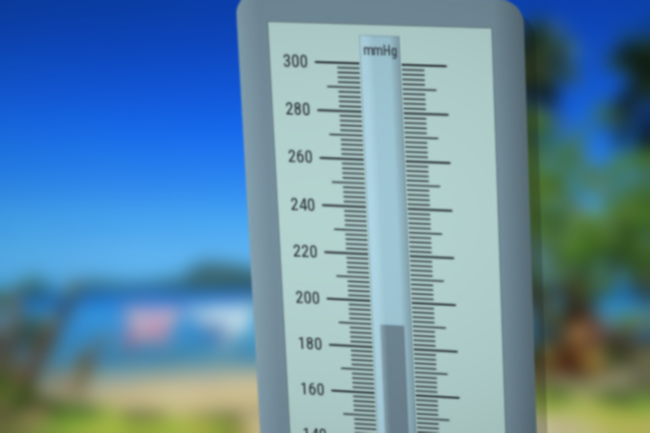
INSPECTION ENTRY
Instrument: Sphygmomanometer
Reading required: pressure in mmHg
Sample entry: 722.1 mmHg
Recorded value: 190 mmHg
